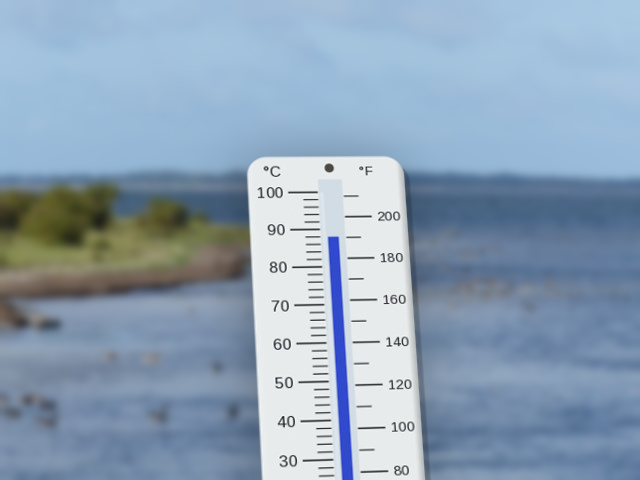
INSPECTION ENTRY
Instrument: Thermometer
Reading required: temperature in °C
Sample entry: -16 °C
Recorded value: 88 °C
